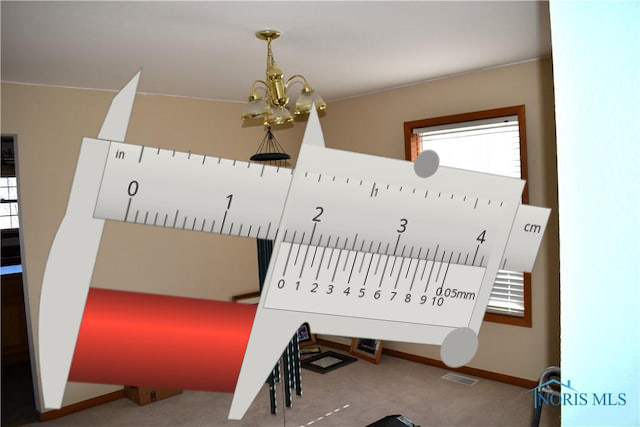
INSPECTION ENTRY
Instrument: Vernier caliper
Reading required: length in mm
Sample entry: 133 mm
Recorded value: 18.0 mm
